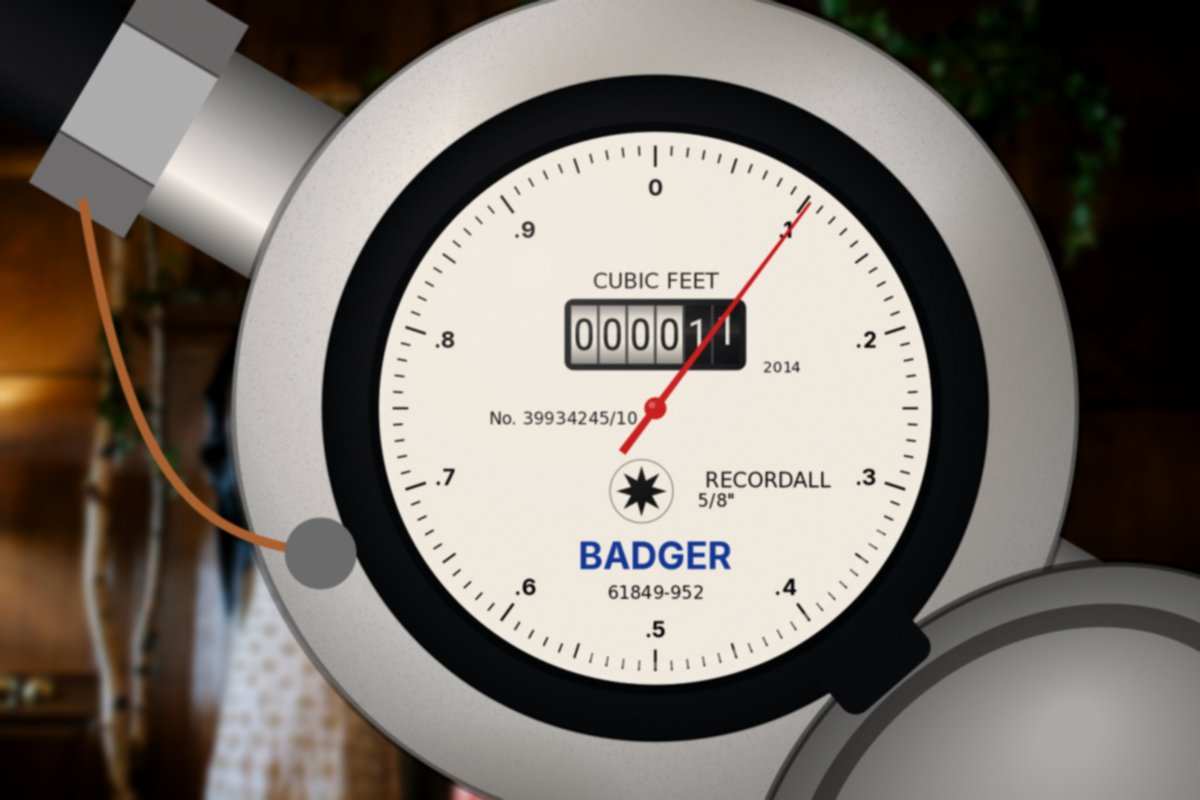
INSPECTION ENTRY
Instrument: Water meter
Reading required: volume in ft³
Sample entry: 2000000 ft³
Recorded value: 11.10 ft³
